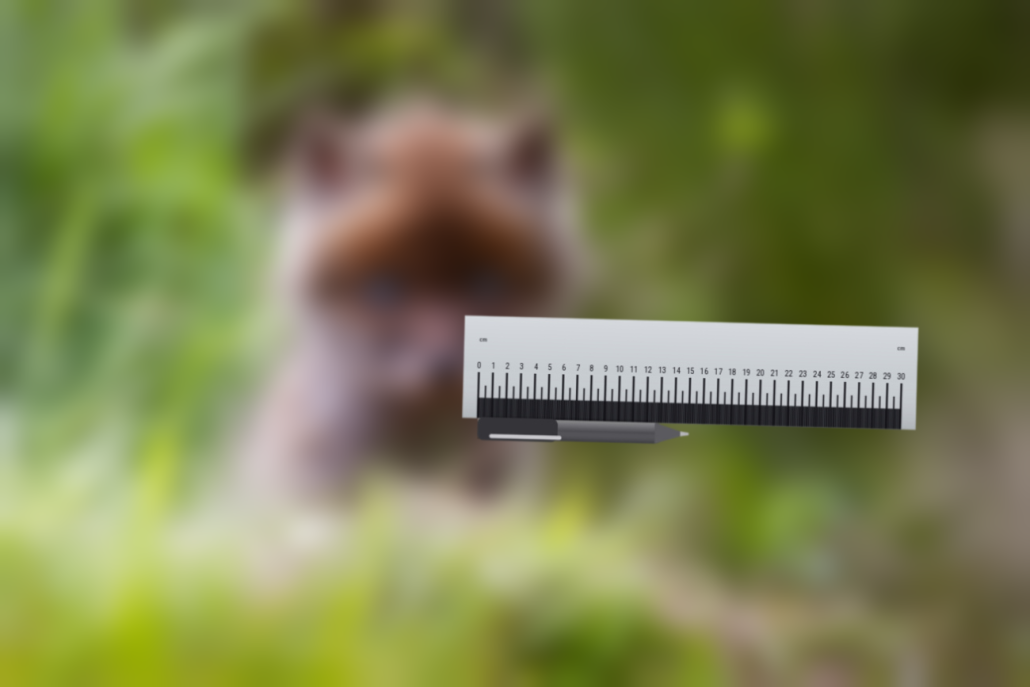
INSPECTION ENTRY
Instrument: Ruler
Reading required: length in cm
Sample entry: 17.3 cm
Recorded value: 15 cm
